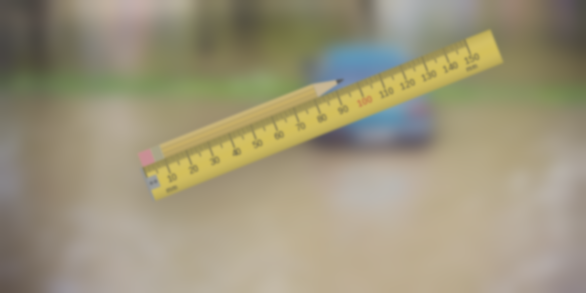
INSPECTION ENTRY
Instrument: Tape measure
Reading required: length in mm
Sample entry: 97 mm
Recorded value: 95 mm
